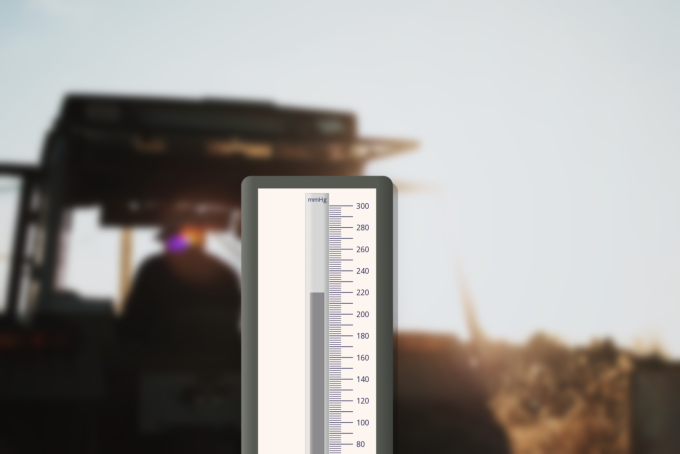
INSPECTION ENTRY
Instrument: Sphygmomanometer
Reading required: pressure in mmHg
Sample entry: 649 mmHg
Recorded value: 220 mmHg
